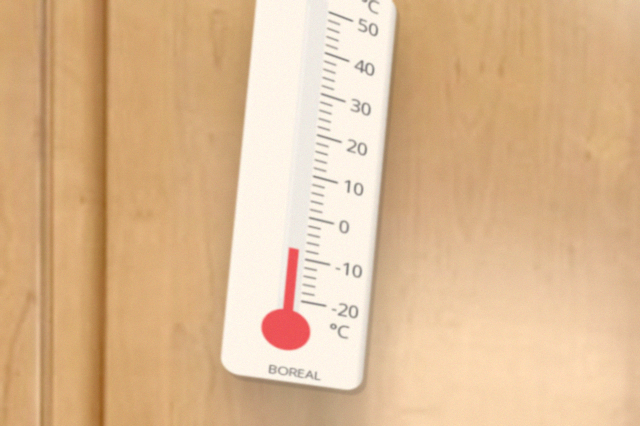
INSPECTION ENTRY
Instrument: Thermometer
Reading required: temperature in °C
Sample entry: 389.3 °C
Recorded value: -8 °C
